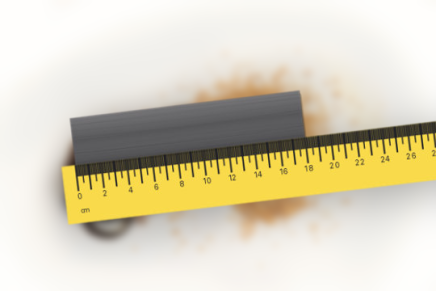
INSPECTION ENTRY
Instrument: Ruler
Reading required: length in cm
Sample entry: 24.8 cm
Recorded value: 18 cm
